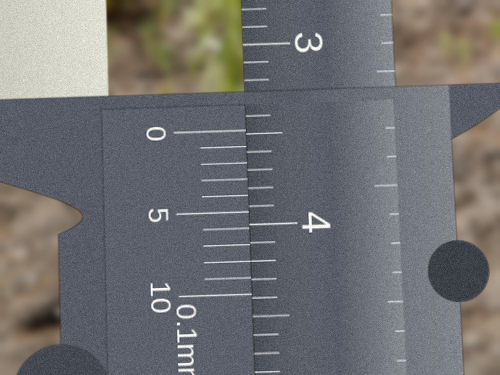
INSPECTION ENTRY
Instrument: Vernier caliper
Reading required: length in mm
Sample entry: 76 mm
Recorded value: 34.8 mm
